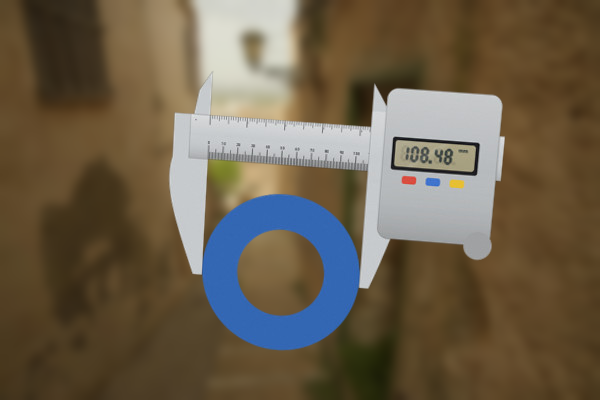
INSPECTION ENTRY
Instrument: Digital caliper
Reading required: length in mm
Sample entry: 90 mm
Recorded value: 108.48 mm
